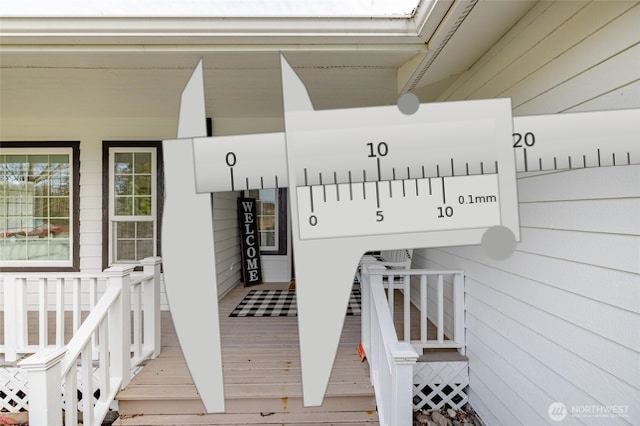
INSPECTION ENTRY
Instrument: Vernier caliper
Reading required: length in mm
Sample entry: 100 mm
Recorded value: 5.3 mm
